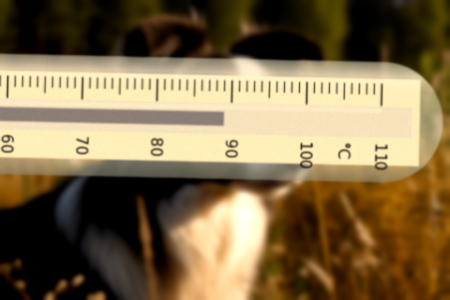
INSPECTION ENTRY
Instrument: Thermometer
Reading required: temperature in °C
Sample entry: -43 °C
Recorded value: 89 °C
